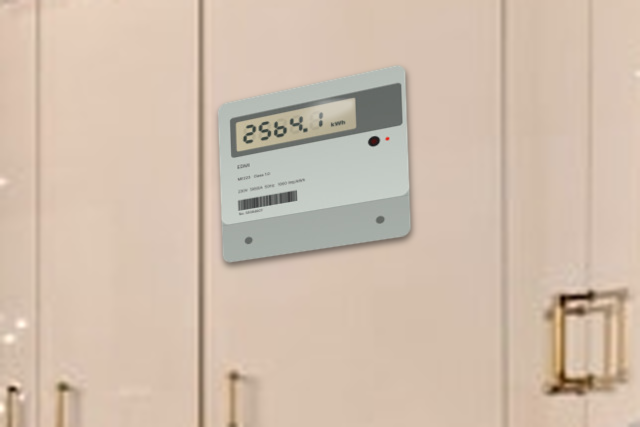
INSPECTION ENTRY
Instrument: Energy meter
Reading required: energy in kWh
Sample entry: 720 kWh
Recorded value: 2564.1 kWh
